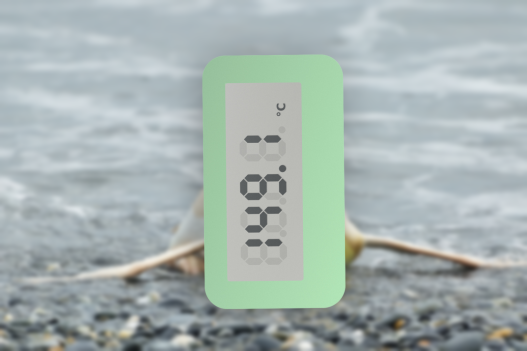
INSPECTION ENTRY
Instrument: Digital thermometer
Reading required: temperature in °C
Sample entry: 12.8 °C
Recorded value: 149.1 °C
